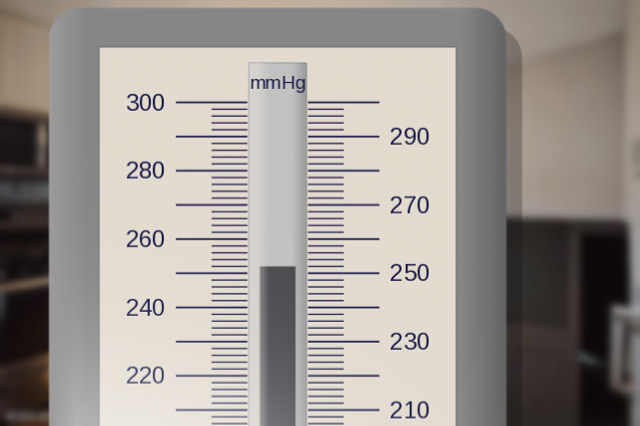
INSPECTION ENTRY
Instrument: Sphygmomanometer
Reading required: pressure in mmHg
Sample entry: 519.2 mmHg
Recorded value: 252 mmHg
